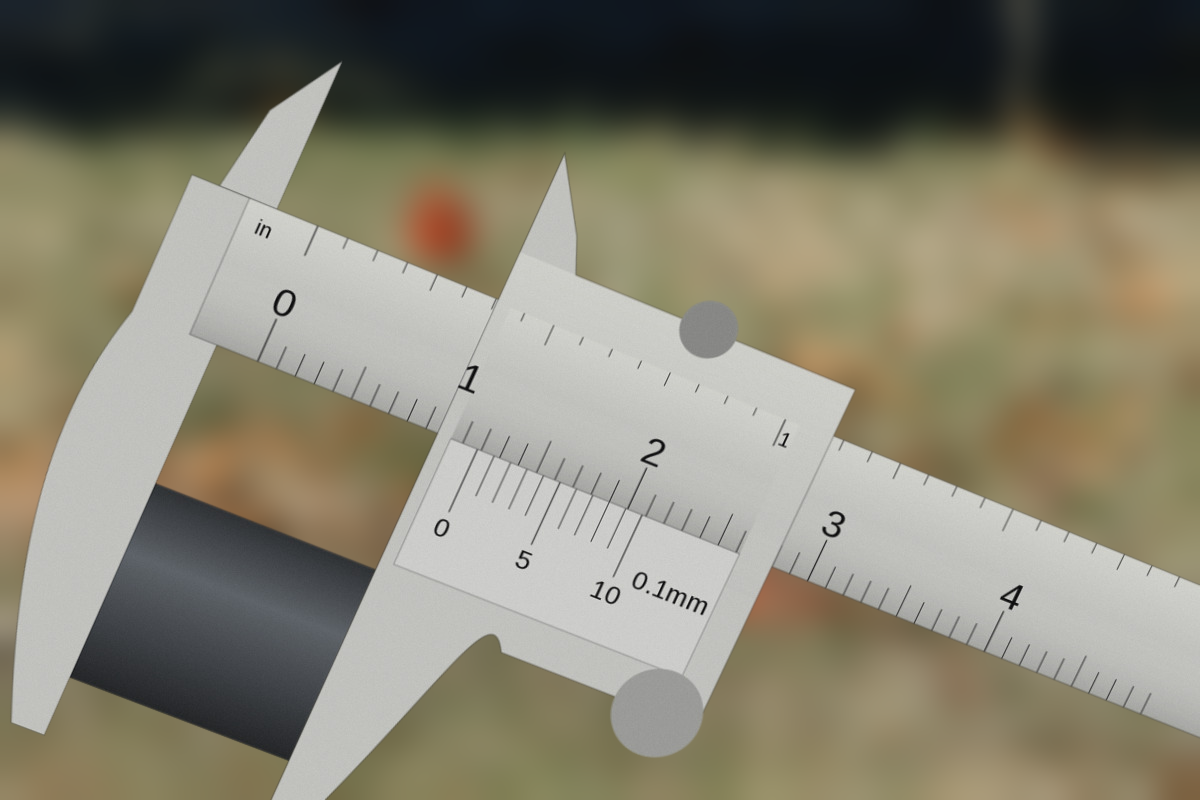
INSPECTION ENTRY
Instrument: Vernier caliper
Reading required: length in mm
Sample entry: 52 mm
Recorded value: 11.8 mm
